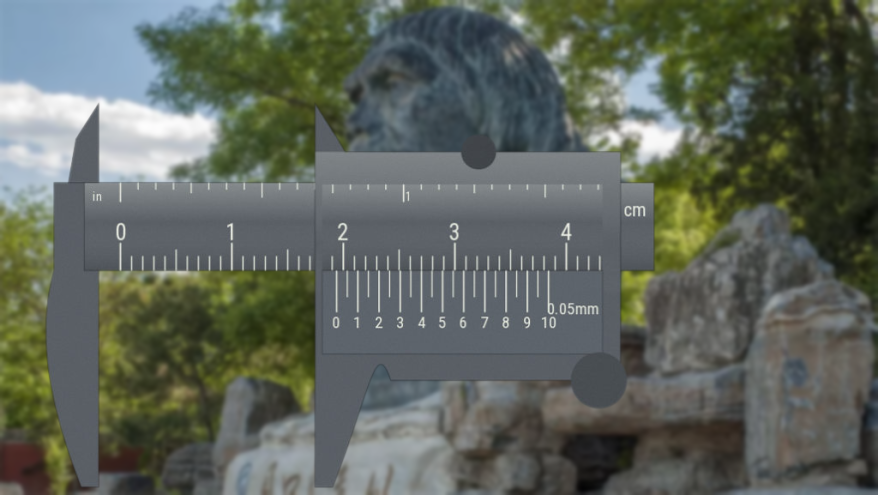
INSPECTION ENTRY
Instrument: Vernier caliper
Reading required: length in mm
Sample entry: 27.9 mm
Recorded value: 19.4 mm
